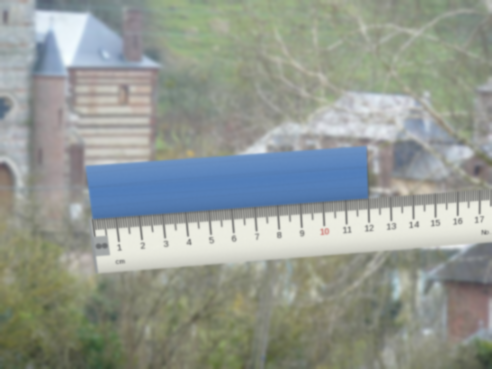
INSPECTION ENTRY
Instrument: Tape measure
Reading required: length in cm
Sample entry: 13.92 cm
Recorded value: 12 cm
